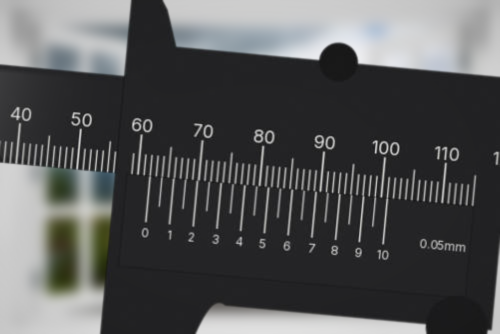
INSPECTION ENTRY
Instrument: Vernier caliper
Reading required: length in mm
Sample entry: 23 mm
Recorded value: 62.0 mm
